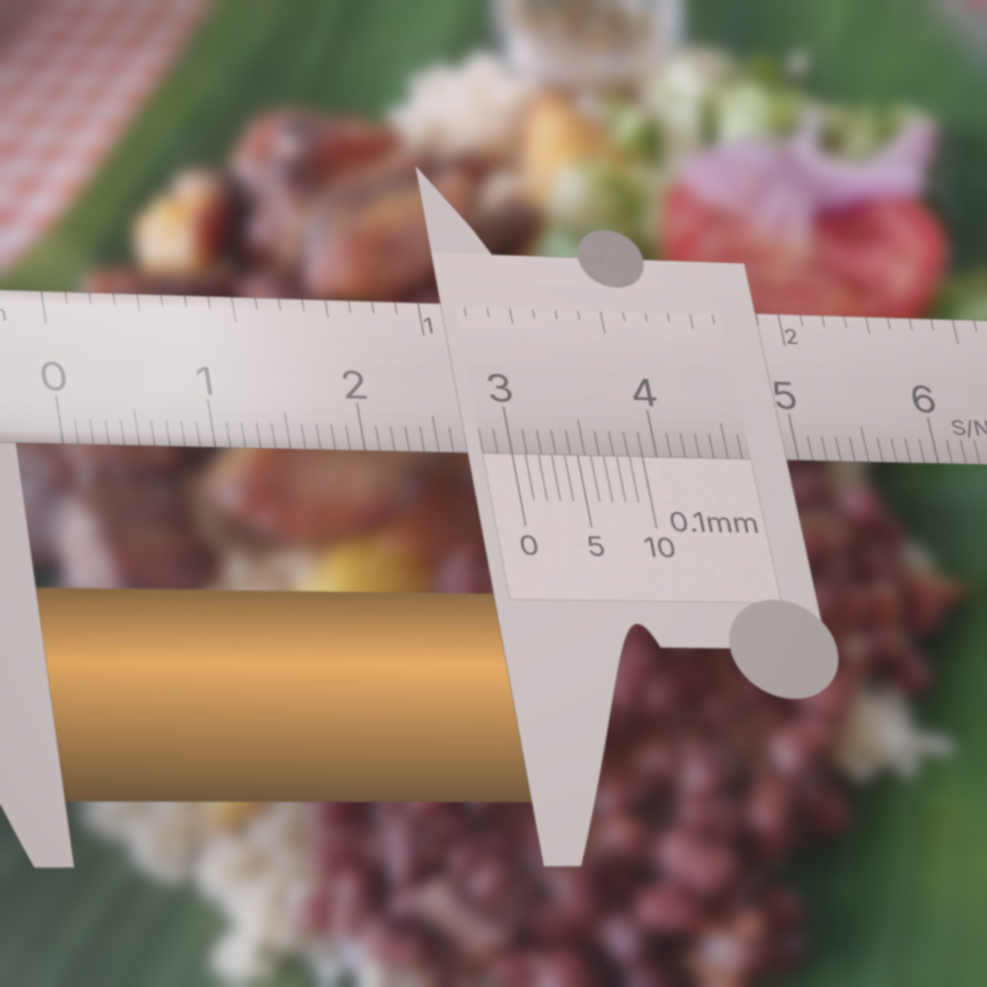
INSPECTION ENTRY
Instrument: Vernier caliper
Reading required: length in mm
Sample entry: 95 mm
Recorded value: 30.0 mm
